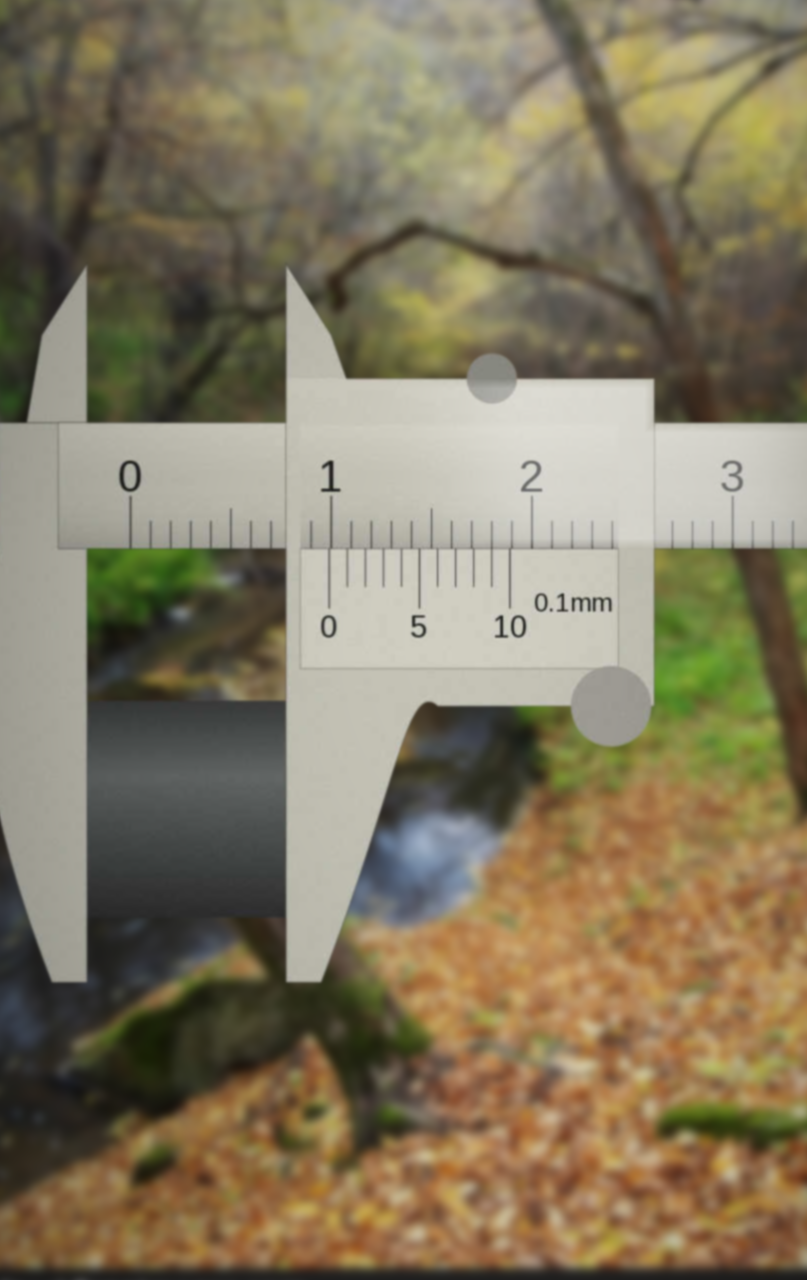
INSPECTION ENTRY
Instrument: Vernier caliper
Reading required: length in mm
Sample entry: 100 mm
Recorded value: 9.9 mm
